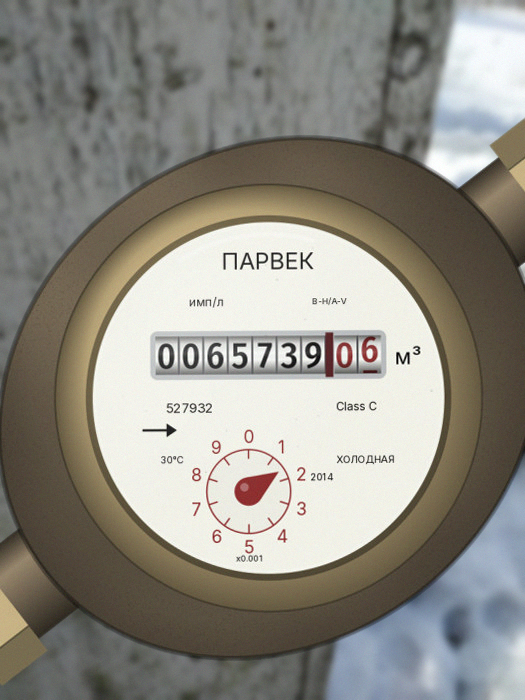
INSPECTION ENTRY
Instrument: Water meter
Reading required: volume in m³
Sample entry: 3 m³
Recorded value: 65739.061 m³
